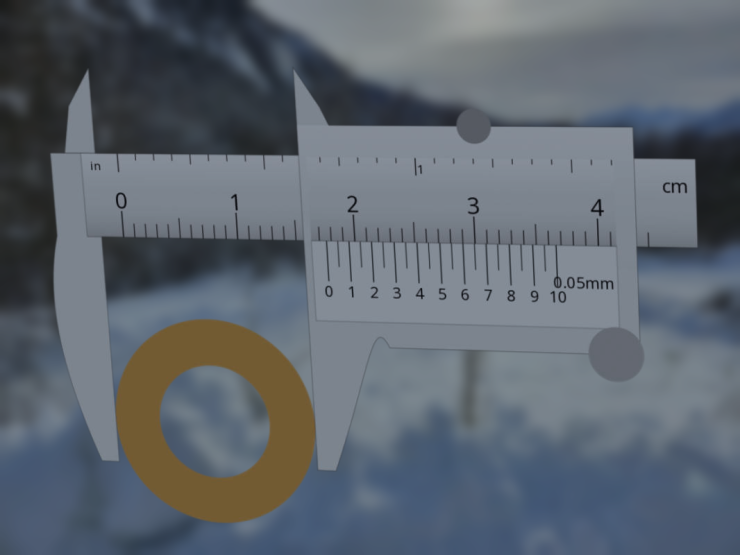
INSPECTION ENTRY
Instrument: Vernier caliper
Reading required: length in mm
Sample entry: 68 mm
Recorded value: 17.6 mm
